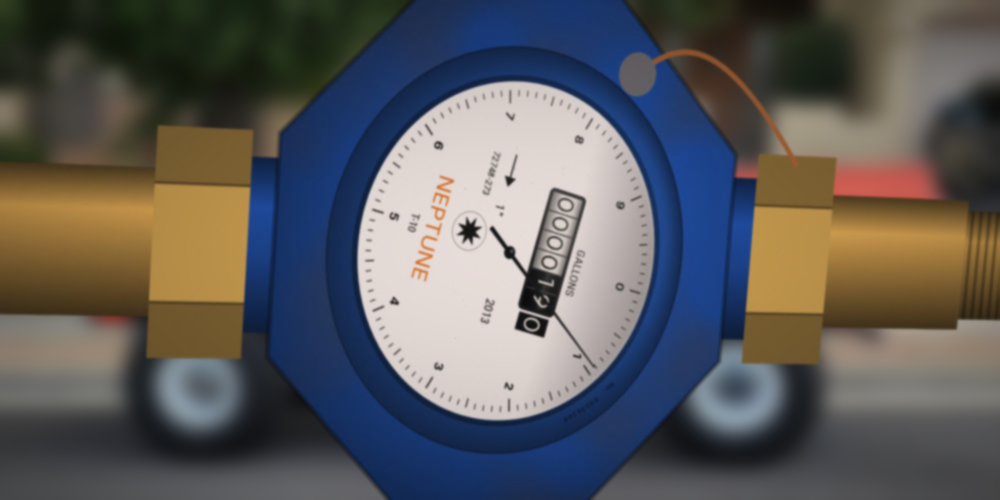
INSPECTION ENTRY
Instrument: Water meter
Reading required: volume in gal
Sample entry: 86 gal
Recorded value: 190.9 gal
